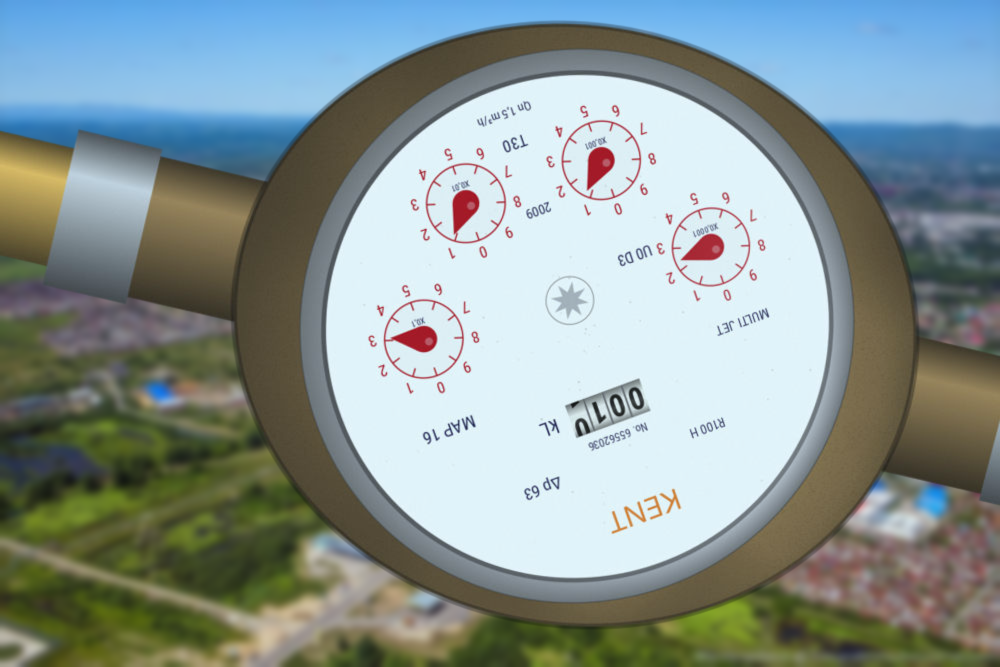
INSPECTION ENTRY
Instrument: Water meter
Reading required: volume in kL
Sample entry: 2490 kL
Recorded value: 10.3112 kL
